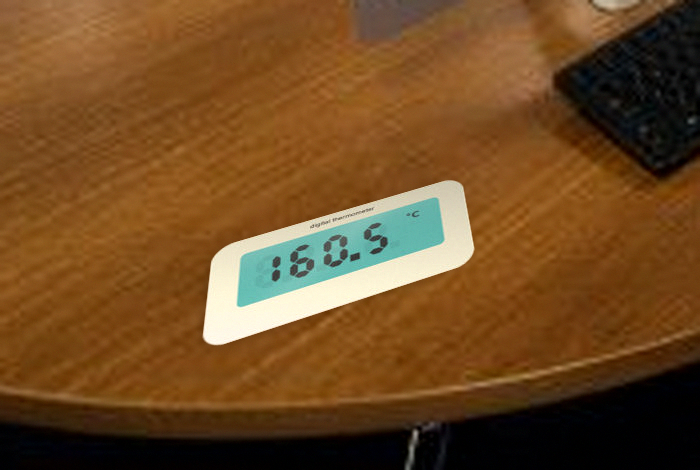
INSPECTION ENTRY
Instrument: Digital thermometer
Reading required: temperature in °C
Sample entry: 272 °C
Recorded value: 160.5 °C
